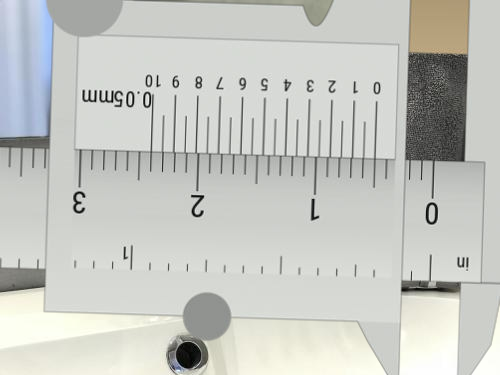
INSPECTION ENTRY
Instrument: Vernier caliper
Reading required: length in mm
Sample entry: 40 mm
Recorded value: 5.0 mm
